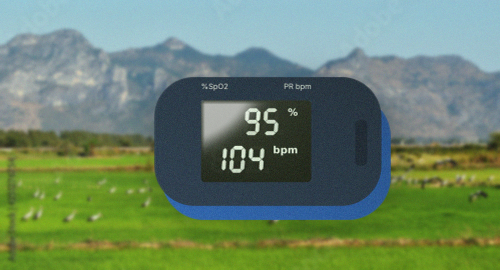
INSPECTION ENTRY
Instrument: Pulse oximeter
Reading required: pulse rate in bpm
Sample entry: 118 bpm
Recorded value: 104 bpm
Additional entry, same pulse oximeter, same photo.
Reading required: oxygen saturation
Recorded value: 95 %
